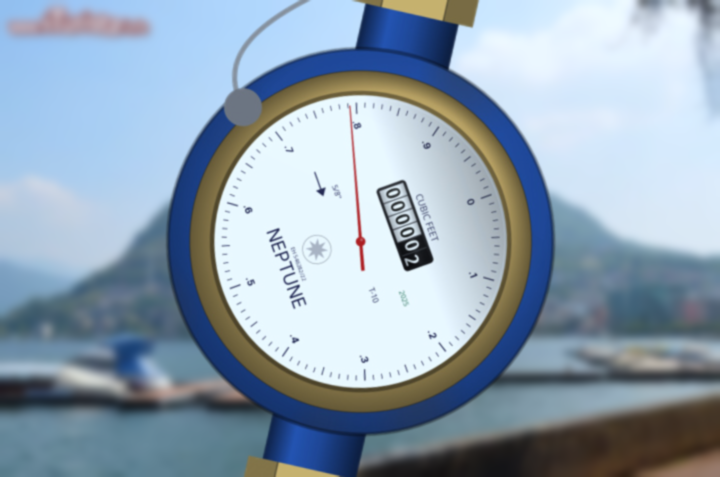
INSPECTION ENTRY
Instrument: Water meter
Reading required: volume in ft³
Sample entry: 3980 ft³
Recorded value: 1.79 ft³
